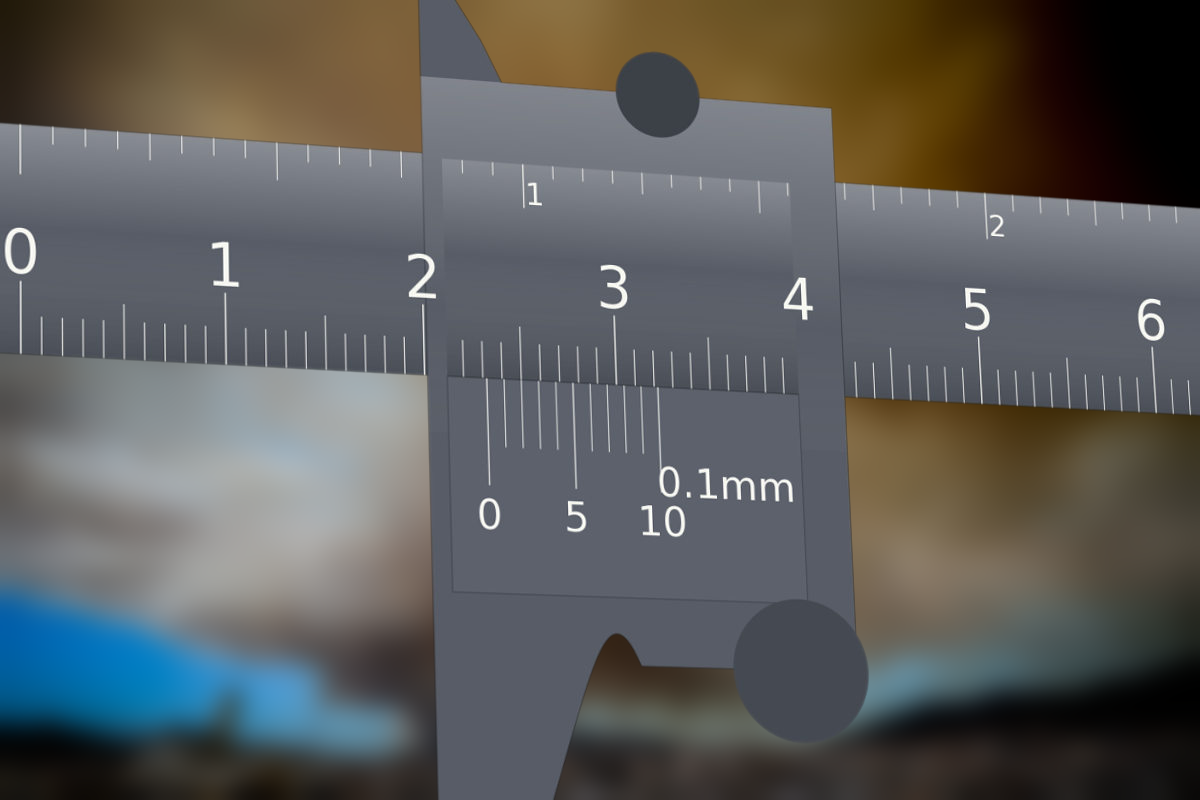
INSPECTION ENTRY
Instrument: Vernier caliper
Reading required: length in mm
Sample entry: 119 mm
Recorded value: 23.2 mm
